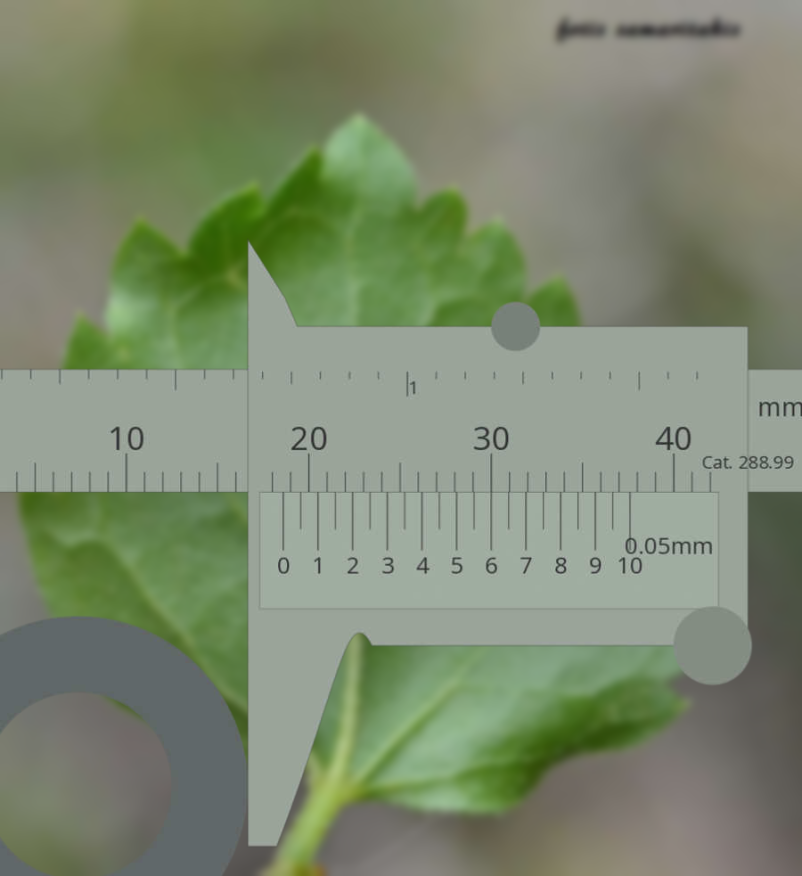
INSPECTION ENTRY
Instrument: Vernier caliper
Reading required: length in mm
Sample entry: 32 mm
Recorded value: 18.6 mm
